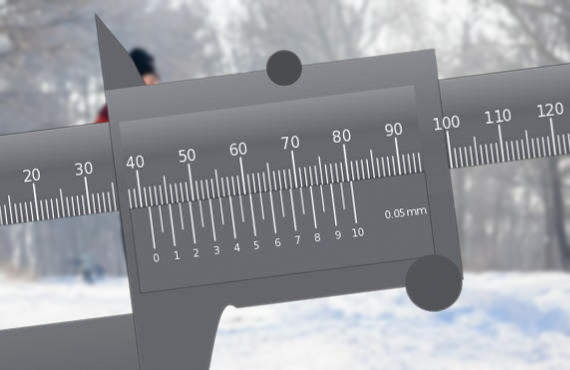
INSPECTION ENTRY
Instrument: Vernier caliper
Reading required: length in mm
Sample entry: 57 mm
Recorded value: 41.5 mm
